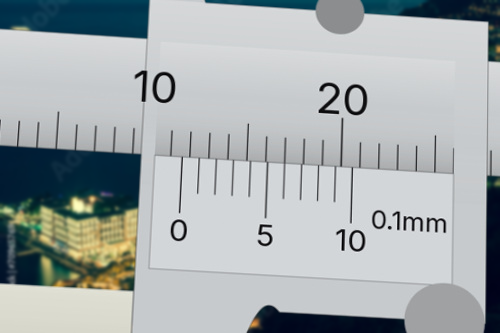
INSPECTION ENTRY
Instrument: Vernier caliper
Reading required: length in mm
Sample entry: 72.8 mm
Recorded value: 11.6 mm
